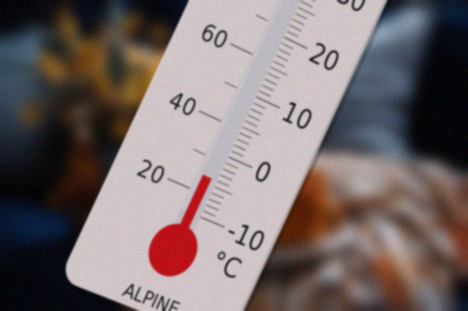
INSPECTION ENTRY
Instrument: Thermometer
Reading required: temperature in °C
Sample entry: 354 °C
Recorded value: -4 °C
